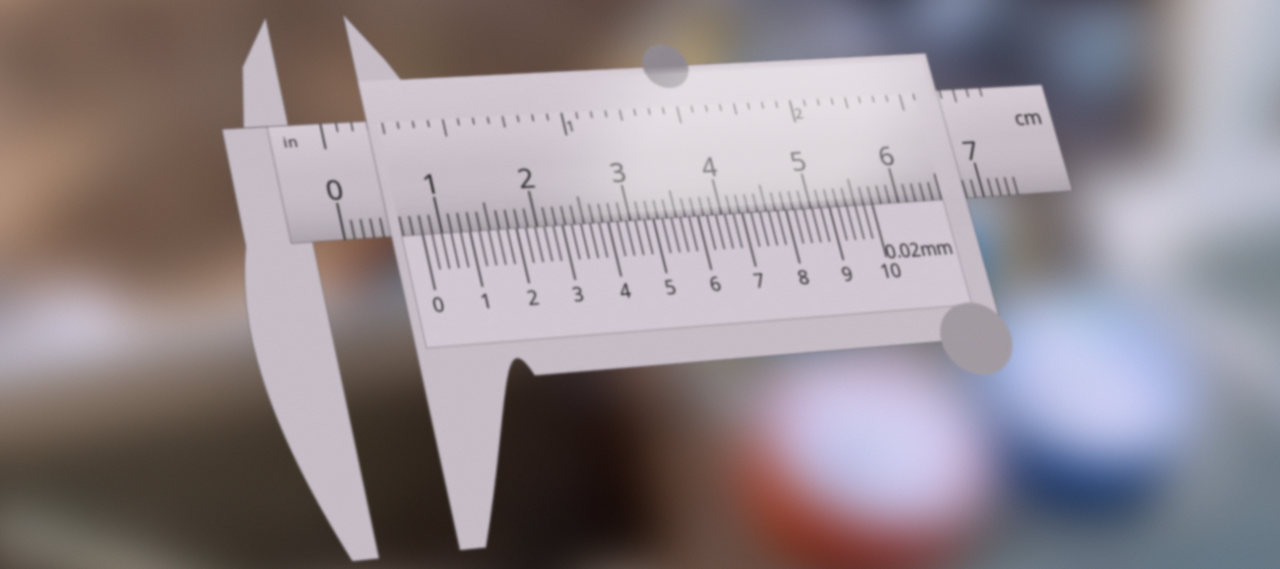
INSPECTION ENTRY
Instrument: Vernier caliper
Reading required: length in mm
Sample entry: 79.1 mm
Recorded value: 8.0 mm
